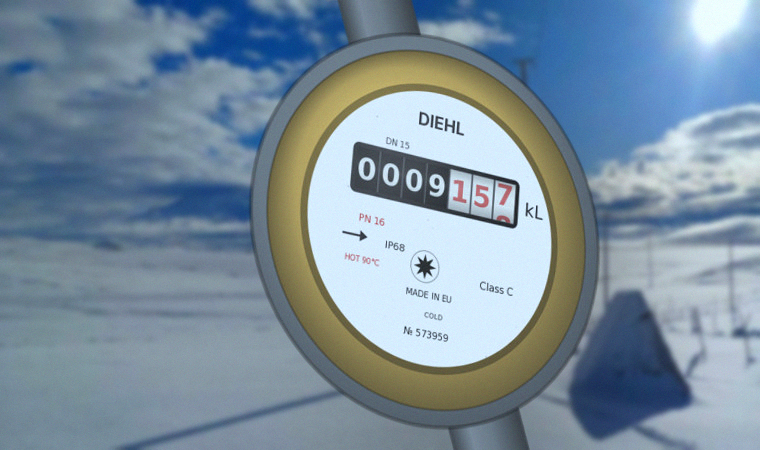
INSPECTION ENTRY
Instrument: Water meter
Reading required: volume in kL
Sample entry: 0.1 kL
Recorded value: 9.157 kL
